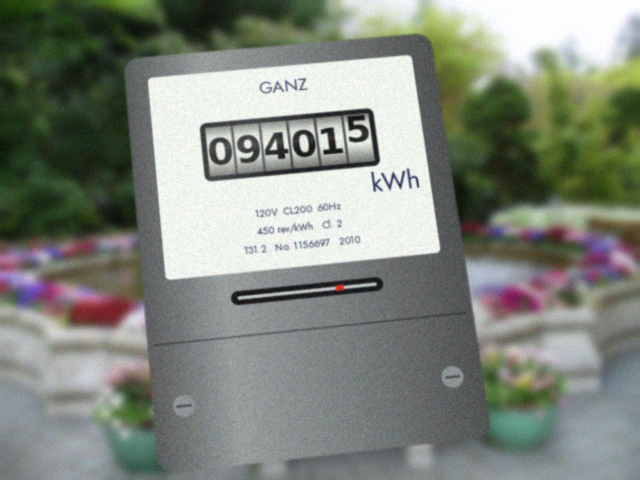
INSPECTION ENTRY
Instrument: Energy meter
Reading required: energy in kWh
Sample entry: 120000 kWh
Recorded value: 94015 kWh
